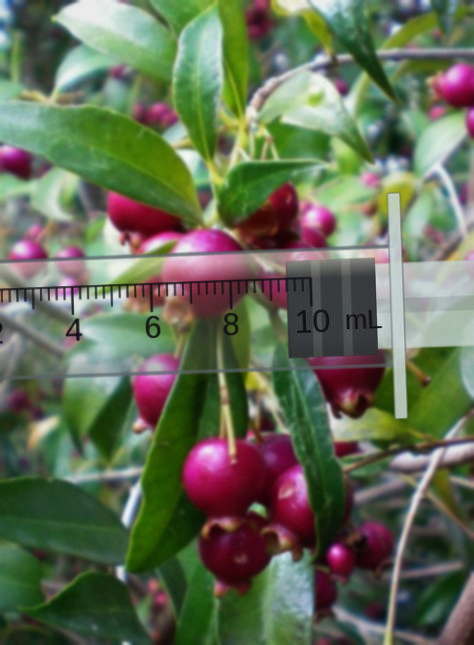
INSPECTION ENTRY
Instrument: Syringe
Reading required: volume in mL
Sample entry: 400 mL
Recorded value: 9.4 mL
